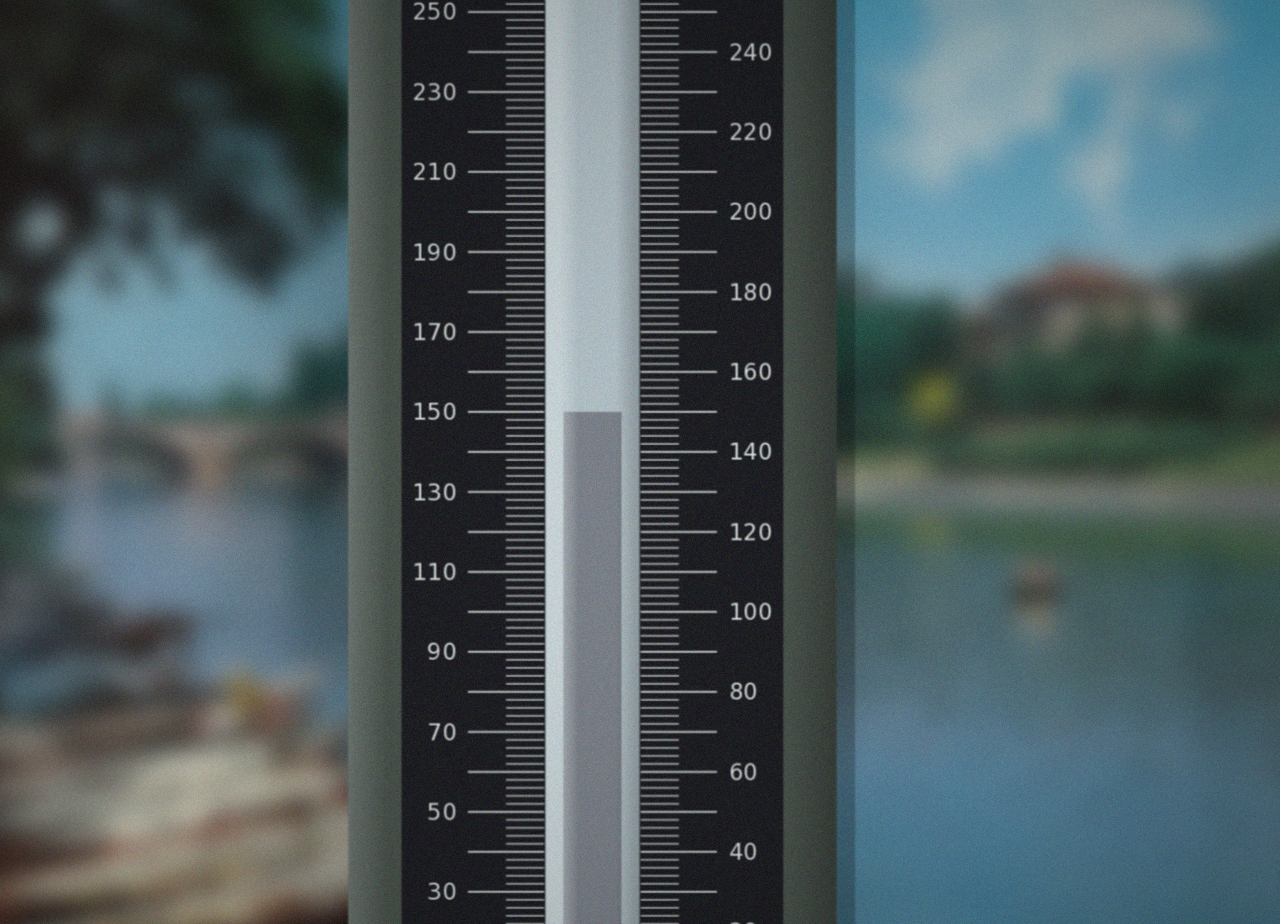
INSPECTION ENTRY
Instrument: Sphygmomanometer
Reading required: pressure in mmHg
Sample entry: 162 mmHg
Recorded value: 150 mmHg
